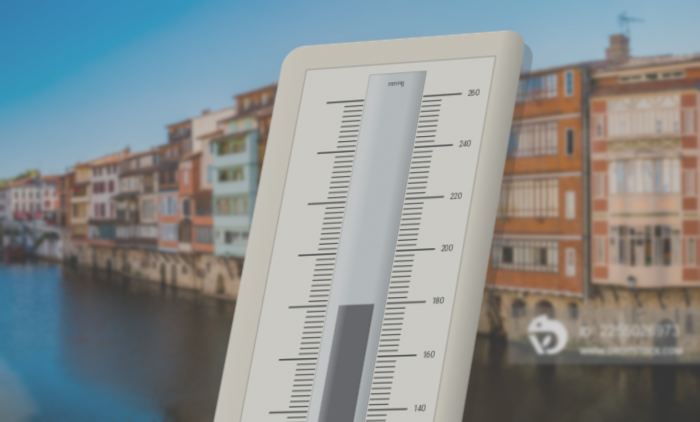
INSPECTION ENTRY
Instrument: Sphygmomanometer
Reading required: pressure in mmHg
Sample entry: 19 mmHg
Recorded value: 180 mmHg
